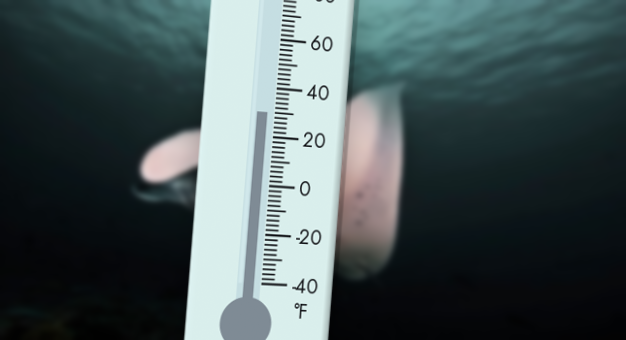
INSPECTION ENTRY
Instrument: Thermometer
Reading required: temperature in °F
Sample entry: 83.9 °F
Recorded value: 30 °F
